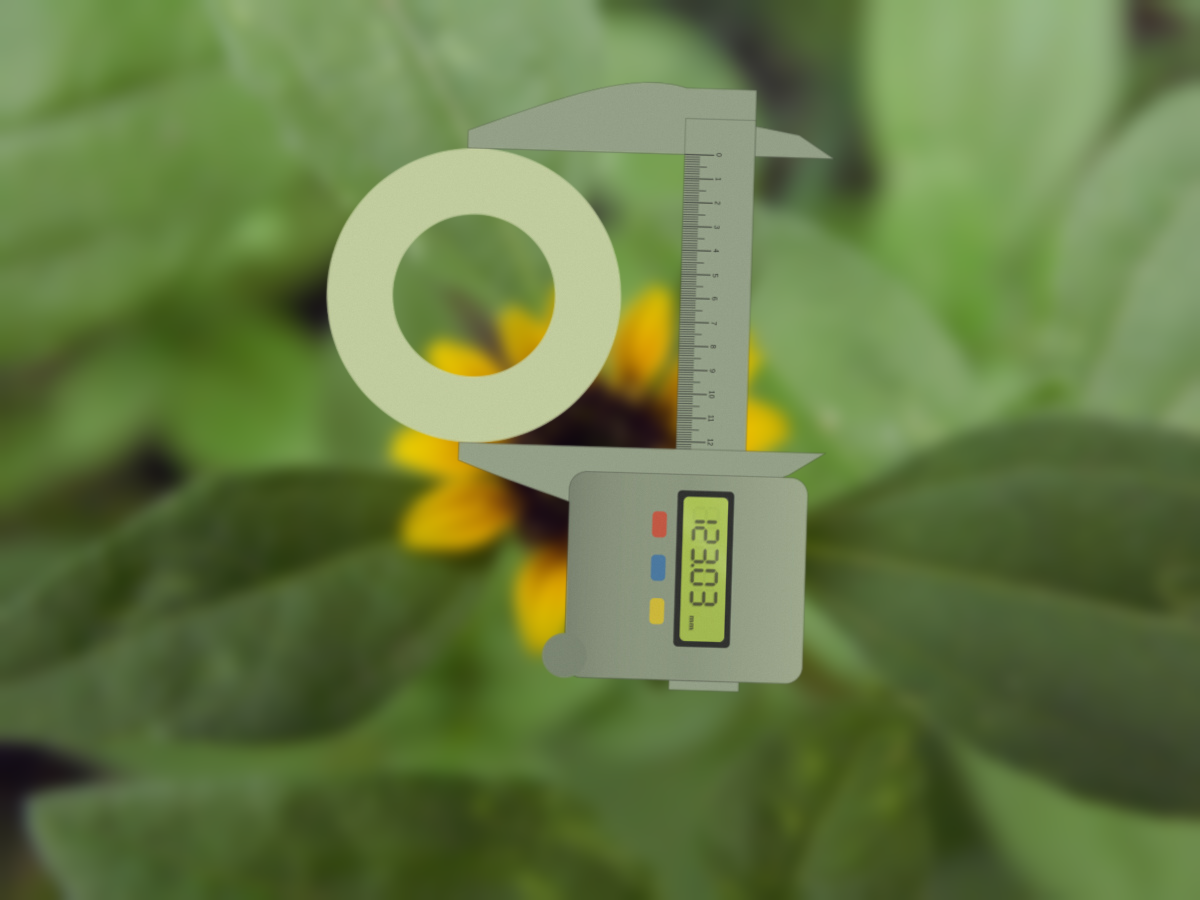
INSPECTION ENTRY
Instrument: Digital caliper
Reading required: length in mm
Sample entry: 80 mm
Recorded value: 123.03 mm
